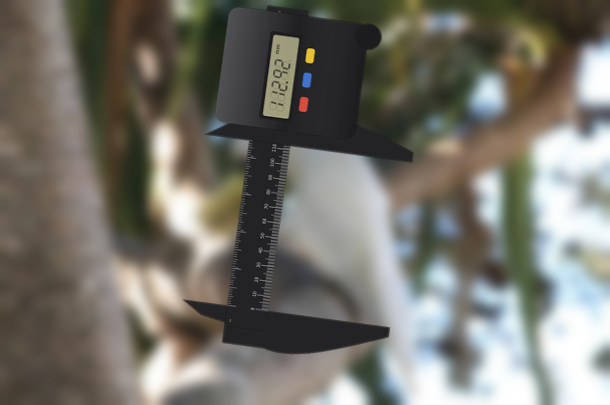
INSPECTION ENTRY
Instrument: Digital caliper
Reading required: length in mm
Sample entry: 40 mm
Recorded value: 112.92 mm
